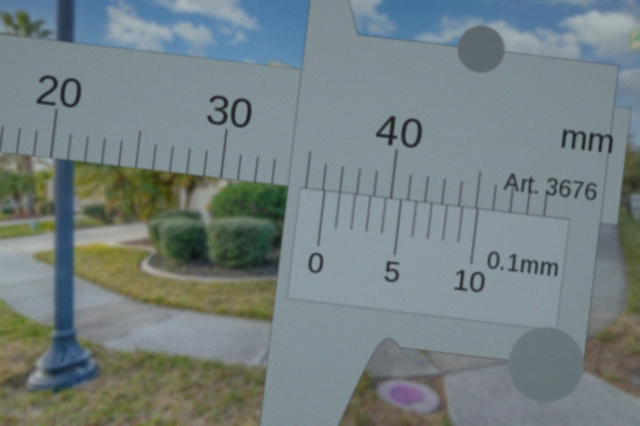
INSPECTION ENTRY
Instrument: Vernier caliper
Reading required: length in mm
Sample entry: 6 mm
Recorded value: 36.1 mm
